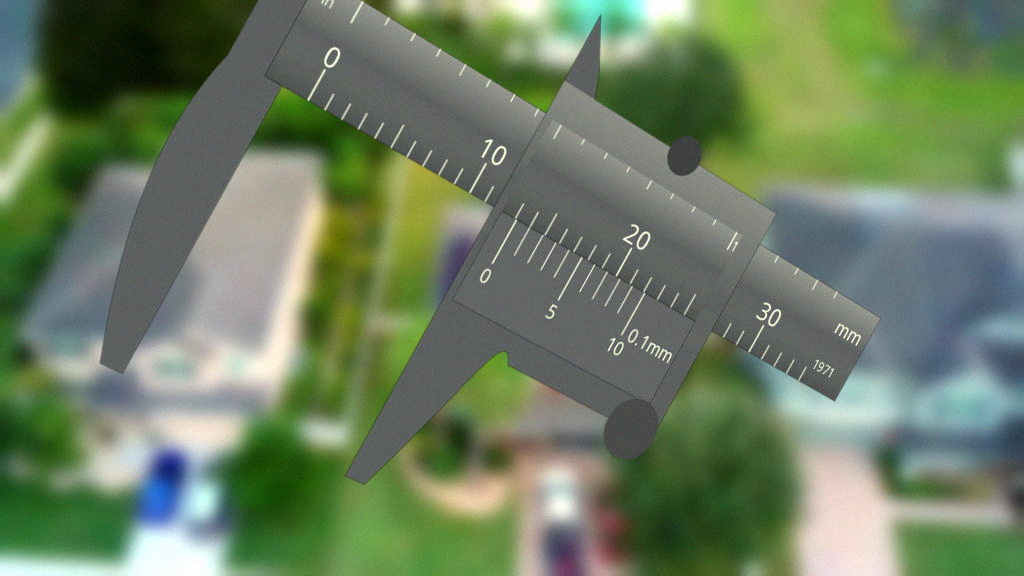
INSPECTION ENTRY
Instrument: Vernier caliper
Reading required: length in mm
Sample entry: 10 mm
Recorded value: 13.1 mm
